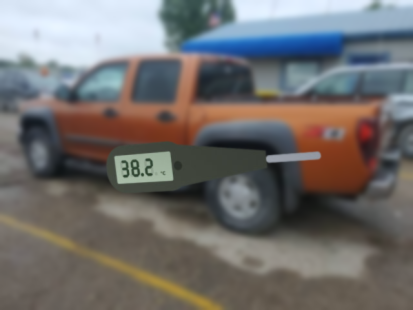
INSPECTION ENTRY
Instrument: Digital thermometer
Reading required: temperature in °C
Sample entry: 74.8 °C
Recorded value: 38.2 °C
